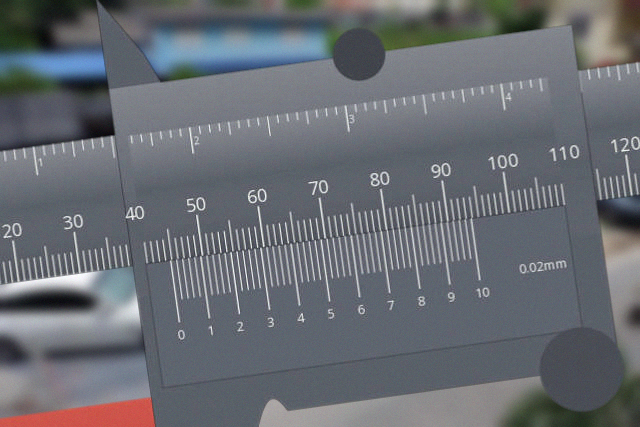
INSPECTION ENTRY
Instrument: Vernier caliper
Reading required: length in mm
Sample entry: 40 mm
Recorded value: 44.8 mm
